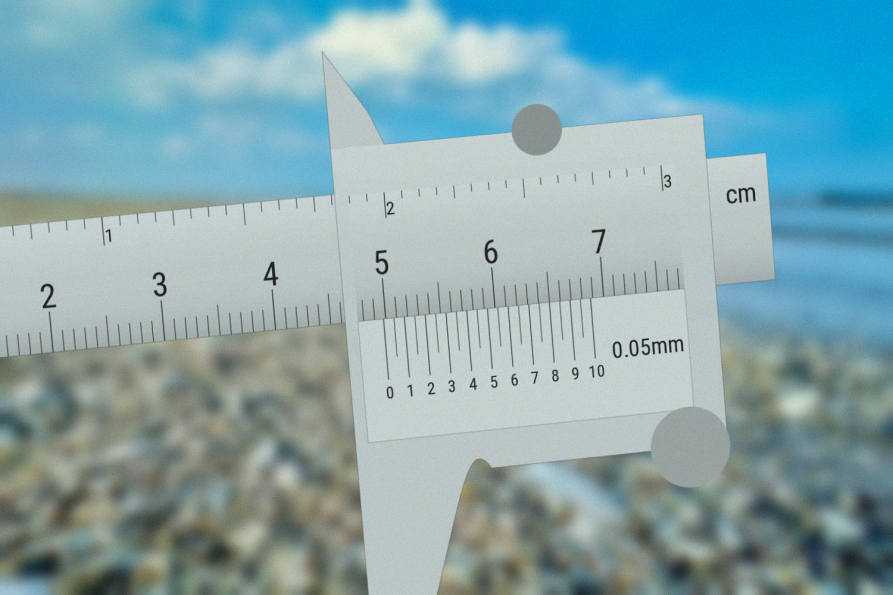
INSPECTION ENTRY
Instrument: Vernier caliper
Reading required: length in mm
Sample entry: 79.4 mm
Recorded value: 49.8 mm
